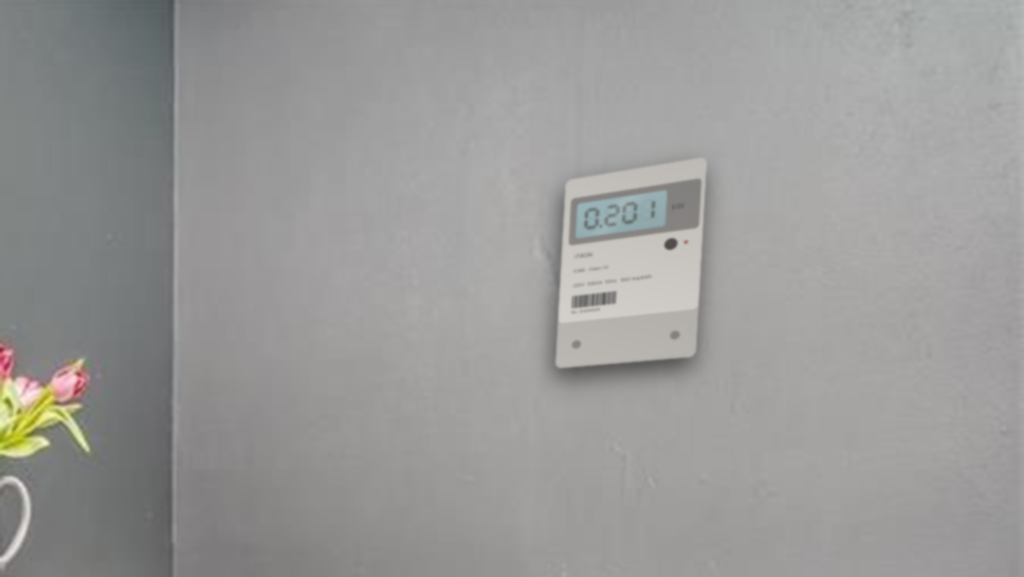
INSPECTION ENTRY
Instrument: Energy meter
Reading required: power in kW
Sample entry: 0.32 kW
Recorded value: 0.201 kW
